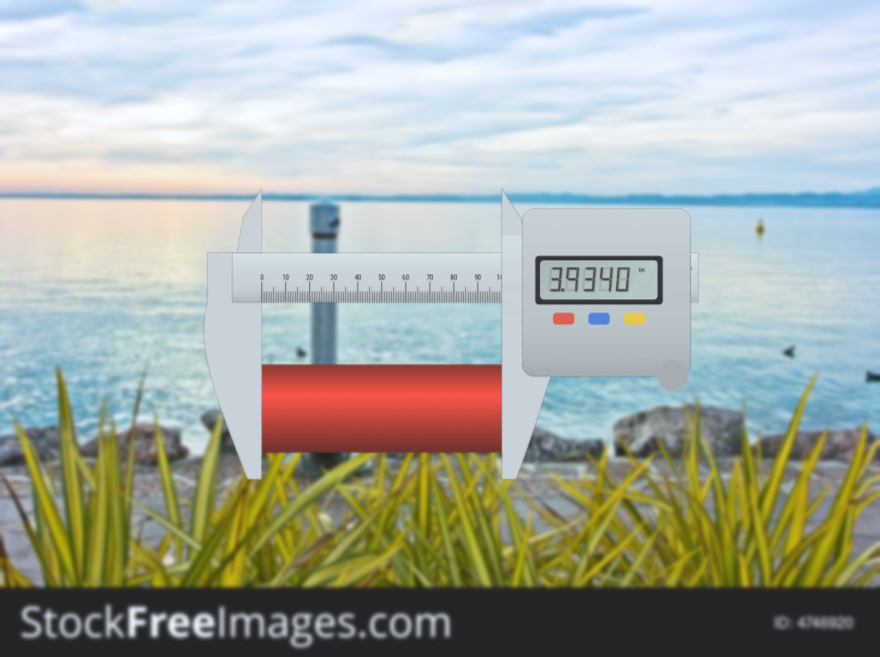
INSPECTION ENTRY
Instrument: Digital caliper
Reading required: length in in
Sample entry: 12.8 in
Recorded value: 3.9340 in
